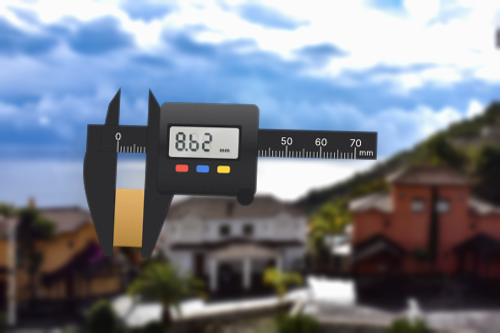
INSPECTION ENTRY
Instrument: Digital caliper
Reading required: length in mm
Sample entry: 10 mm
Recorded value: 8.62 mm
